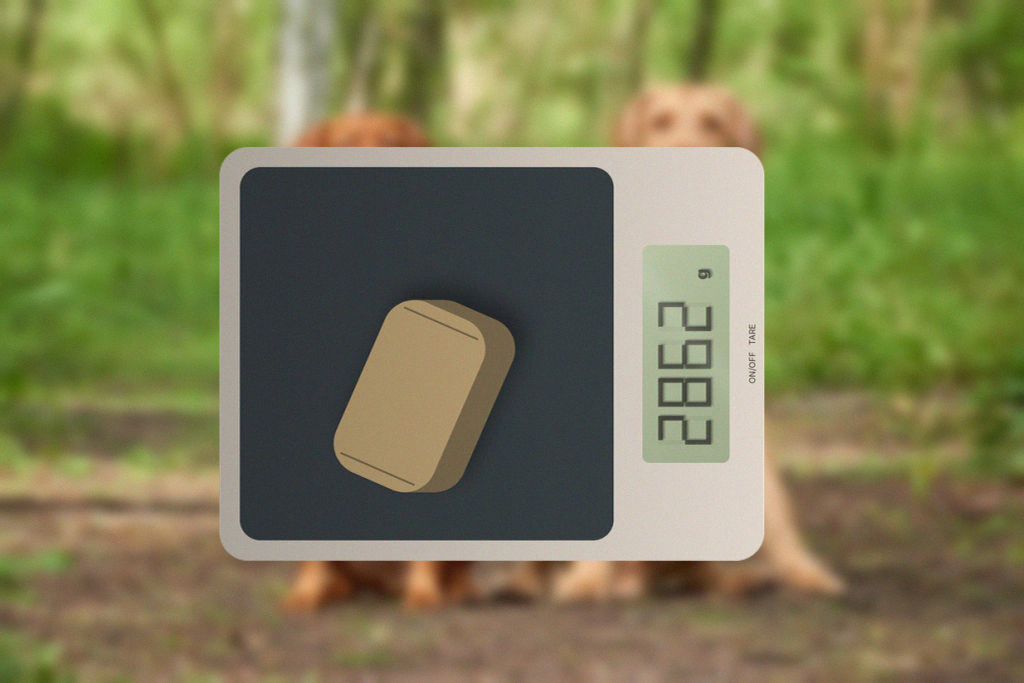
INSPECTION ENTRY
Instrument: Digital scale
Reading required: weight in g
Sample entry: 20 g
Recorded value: 2862 g
